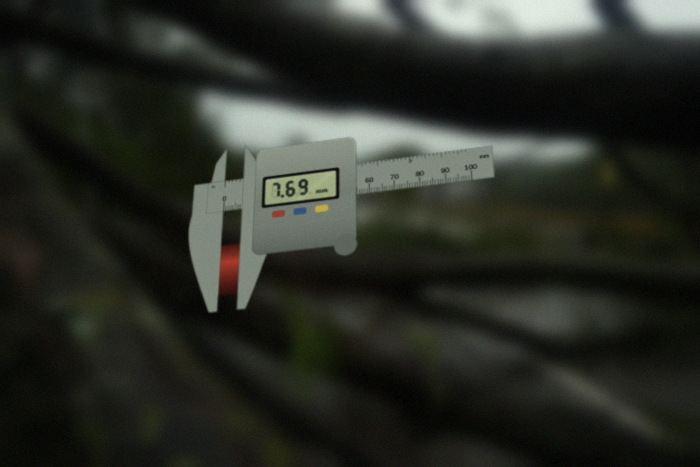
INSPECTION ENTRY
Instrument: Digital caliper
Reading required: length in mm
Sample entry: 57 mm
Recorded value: 7.69 mm
